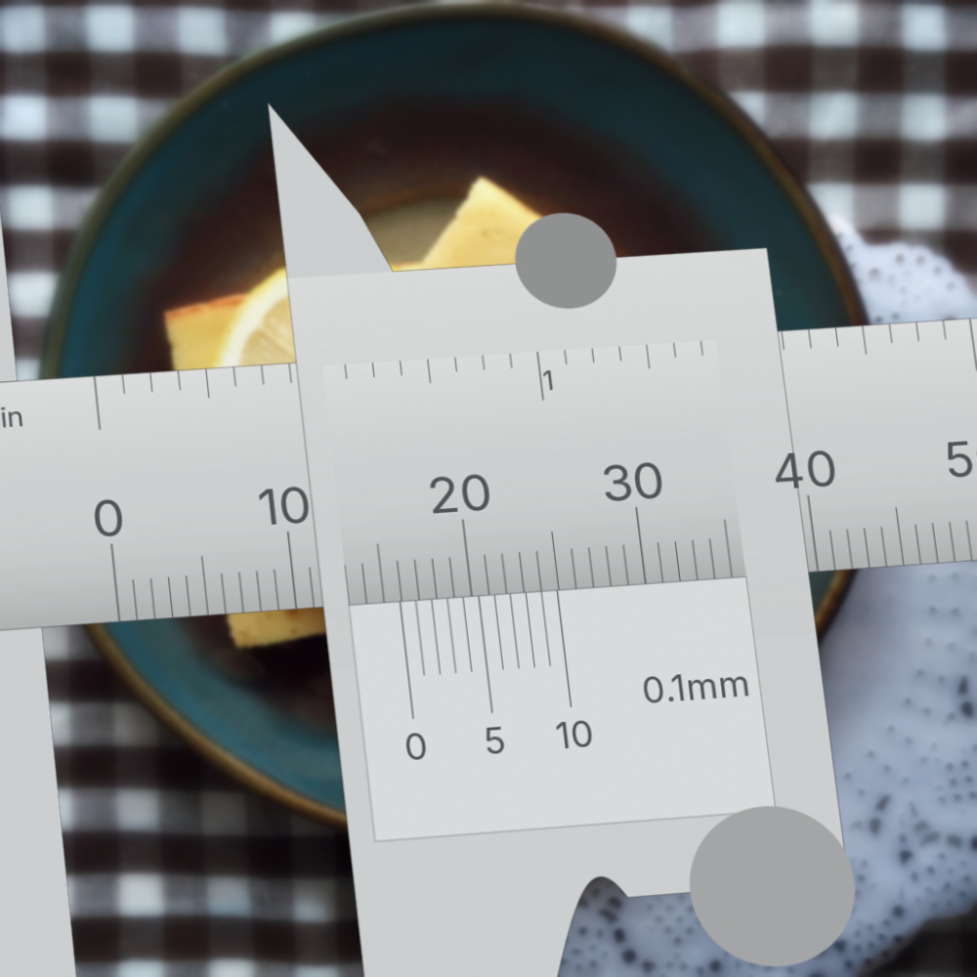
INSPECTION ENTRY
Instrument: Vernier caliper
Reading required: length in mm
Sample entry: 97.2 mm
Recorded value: 15.9 mm
